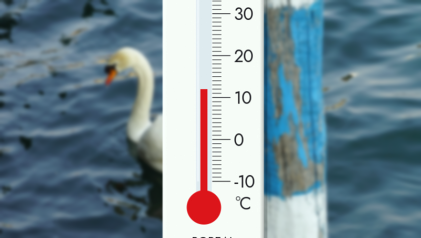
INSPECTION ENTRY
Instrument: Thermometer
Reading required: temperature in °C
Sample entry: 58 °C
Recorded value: 12 °C
